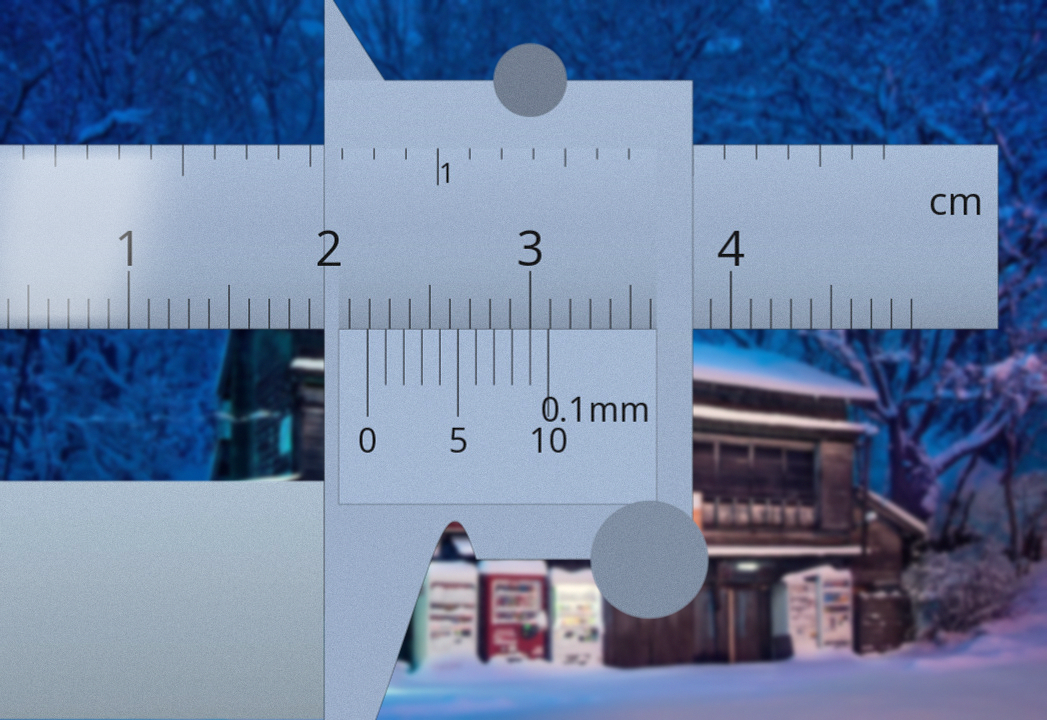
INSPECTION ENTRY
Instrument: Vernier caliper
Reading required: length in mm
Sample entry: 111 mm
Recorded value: 21.9 mm
